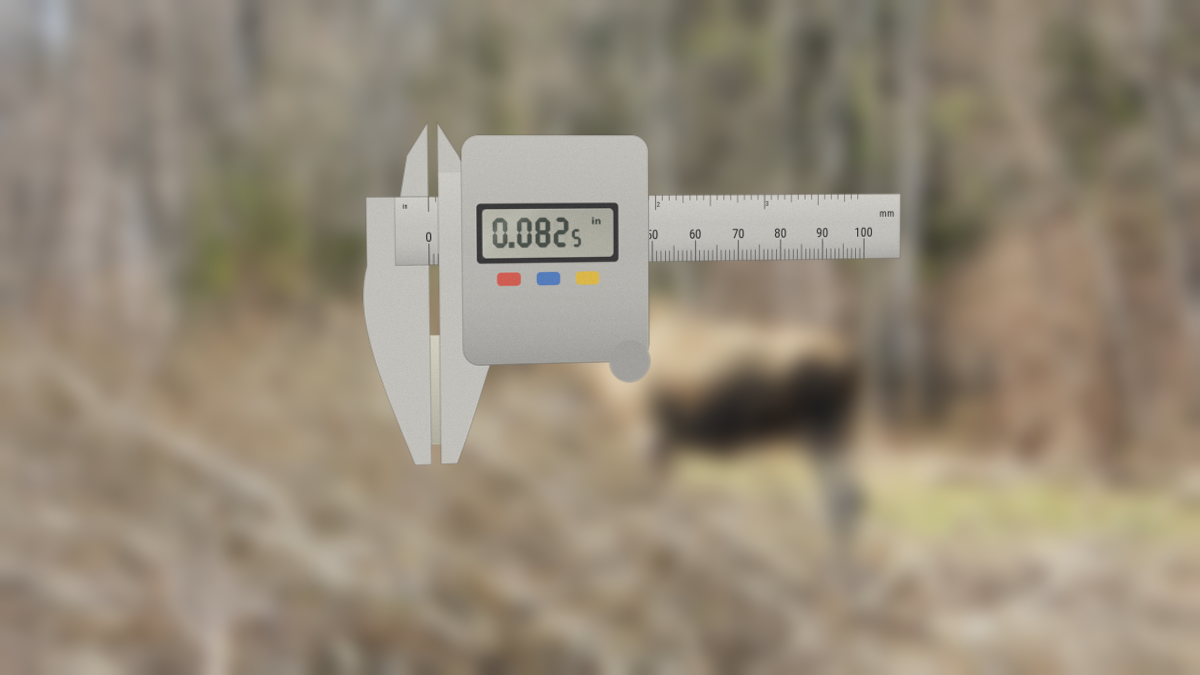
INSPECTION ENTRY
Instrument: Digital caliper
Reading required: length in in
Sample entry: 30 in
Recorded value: 0.0825 in
